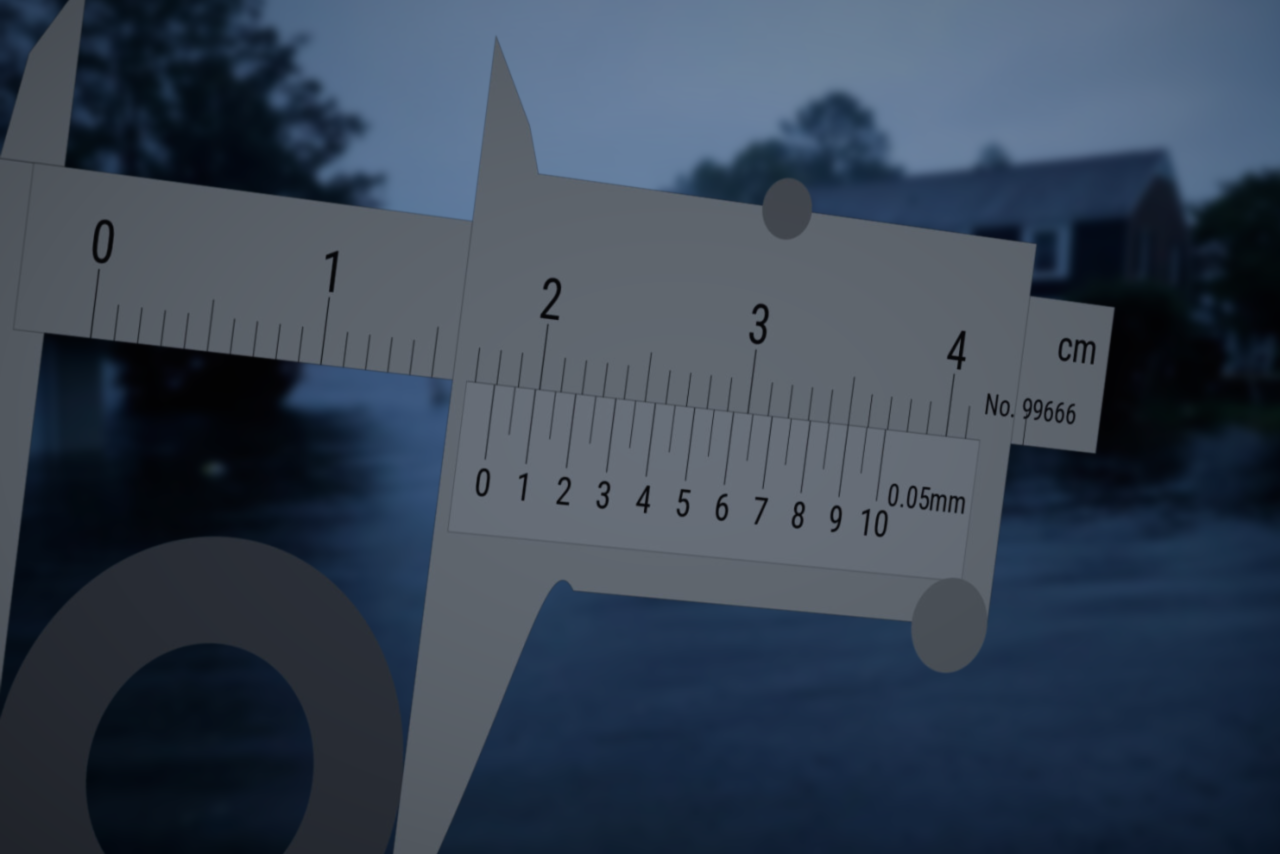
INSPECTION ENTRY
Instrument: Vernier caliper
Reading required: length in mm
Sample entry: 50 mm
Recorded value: 17.9 mm
